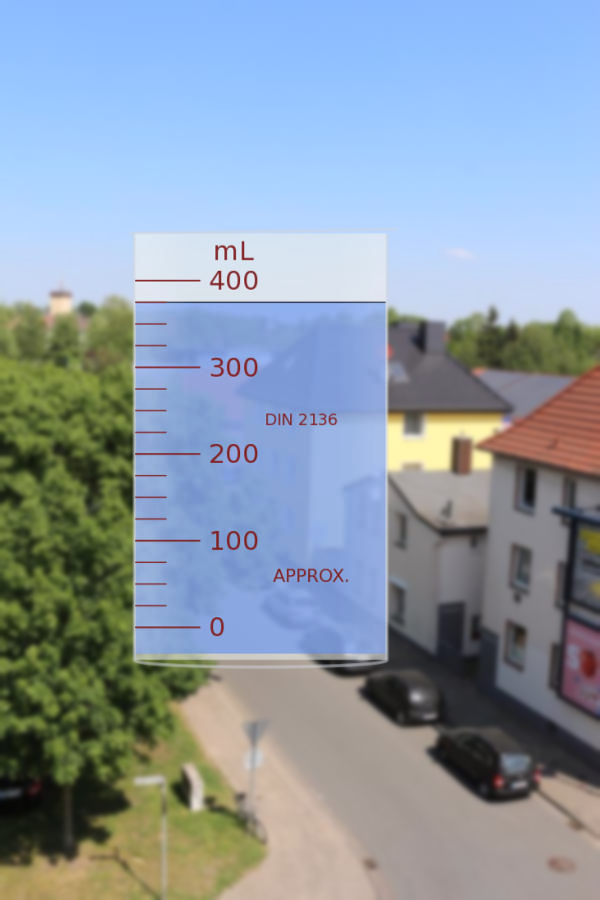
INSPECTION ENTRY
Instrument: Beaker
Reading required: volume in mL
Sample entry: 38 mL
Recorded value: 375 mL
